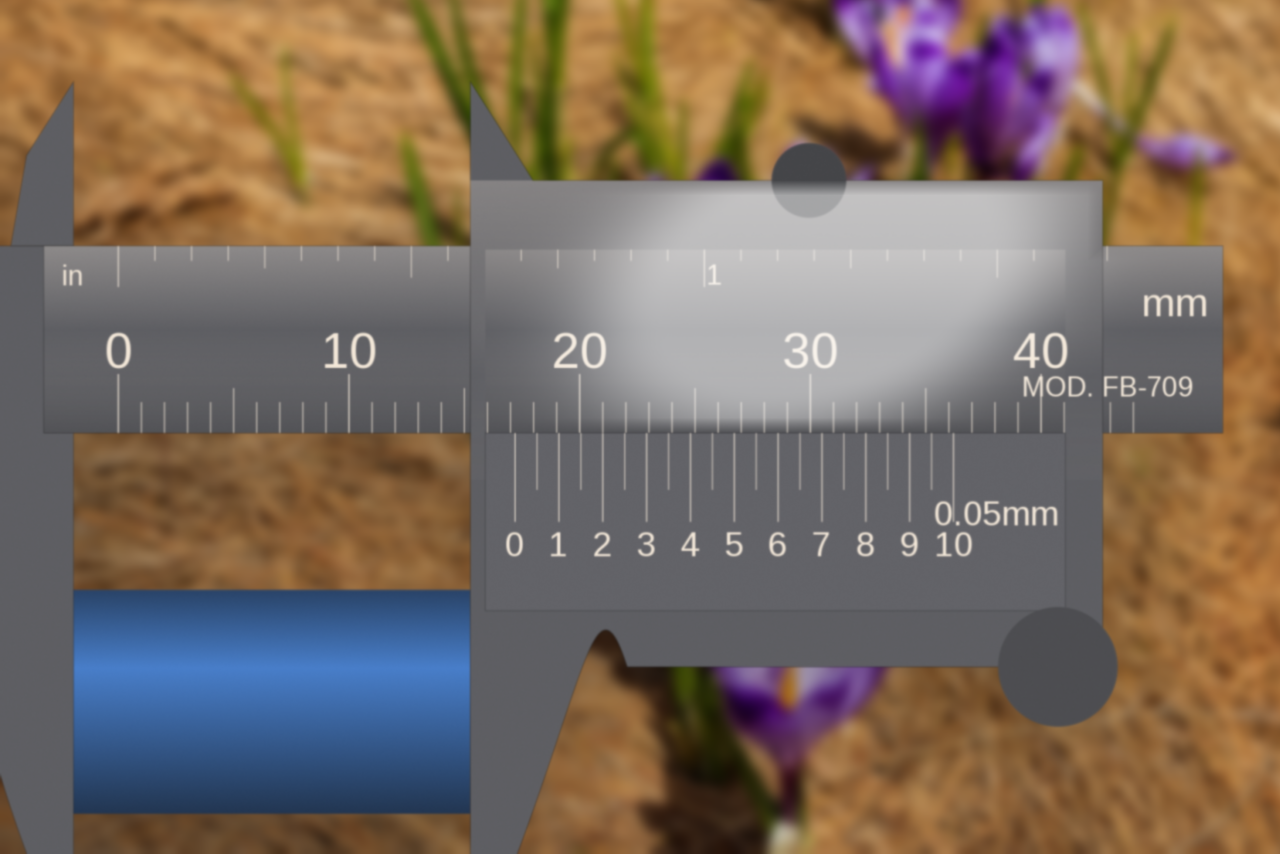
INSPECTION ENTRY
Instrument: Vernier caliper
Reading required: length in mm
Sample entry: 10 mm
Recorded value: 17.2 mm
